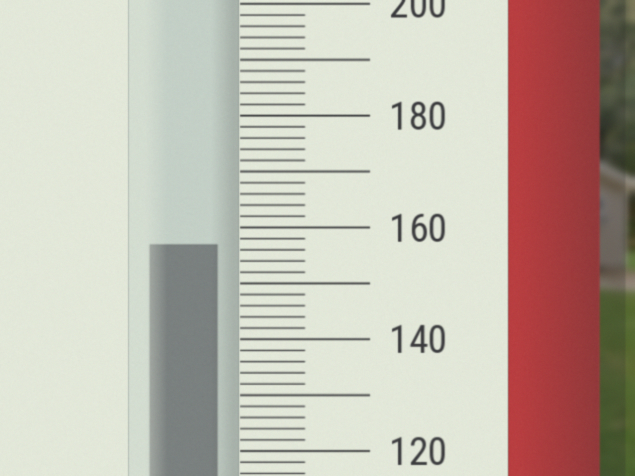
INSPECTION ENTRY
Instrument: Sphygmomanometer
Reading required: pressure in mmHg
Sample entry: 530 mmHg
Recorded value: 157 mmHg
